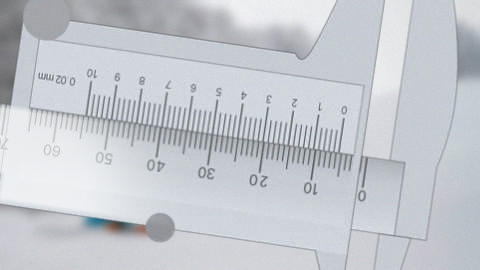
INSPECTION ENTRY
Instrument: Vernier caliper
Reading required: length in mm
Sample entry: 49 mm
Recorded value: 5.5 mm
